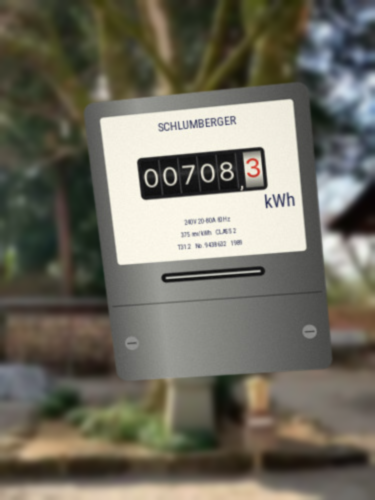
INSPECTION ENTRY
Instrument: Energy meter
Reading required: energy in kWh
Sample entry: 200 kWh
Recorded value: 708.3 kWh
